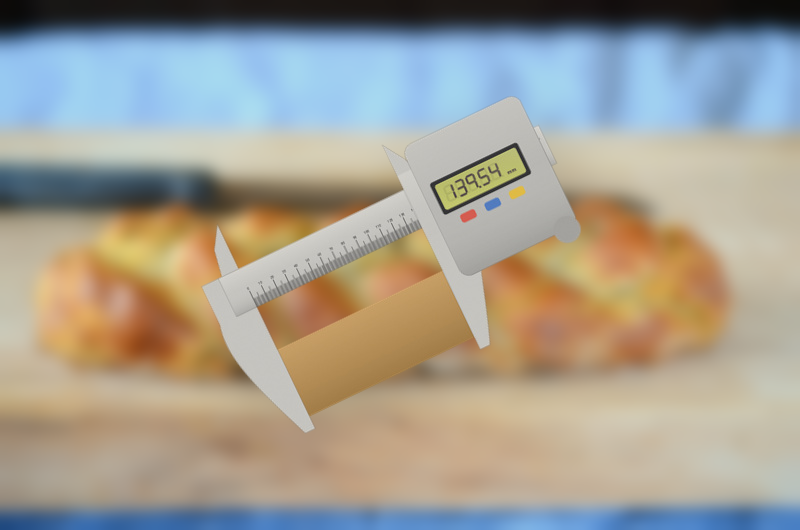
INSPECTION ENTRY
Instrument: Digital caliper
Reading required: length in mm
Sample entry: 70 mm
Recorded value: 139.54 mm
